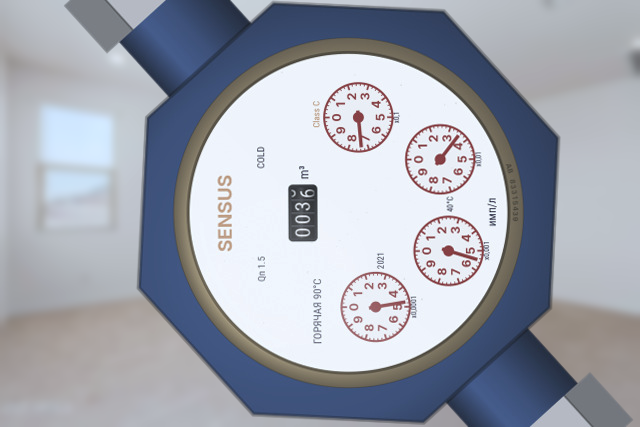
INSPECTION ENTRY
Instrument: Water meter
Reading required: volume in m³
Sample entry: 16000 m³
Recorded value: 35.7354 m³
